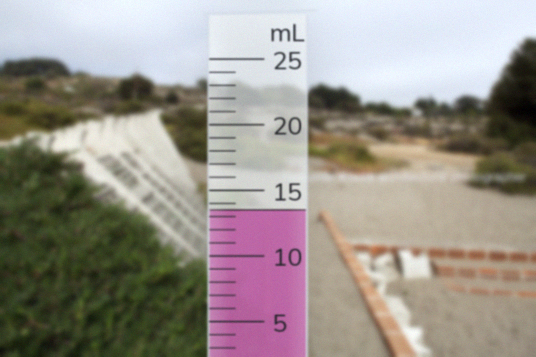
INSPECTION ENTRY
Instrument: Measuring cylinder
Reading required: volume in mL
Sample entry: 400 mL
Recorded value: 13.5 mL
